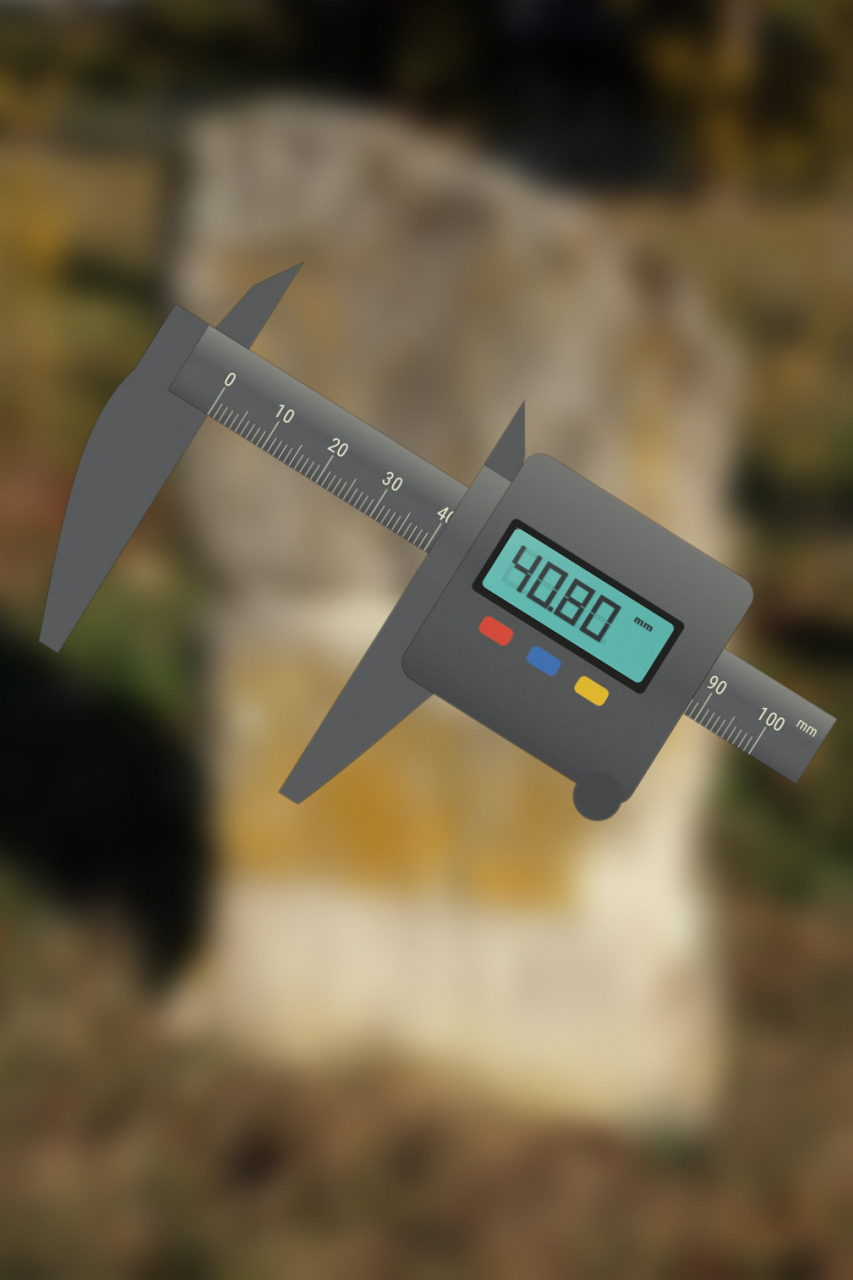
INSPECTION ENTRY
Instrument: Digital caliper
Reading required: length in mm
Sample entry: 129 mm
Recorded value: 40.80 mm
